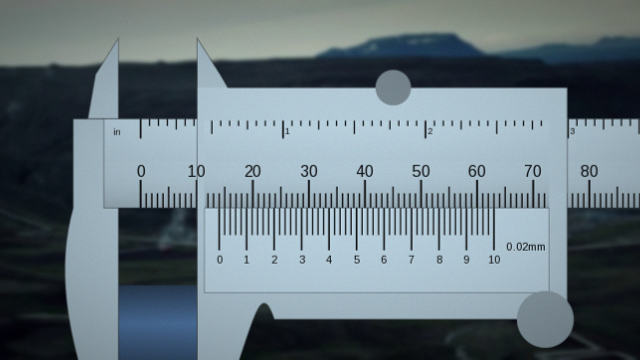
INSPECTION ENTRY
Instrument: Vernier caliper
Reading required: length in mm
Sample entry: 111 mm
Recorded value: 14.0 mm
